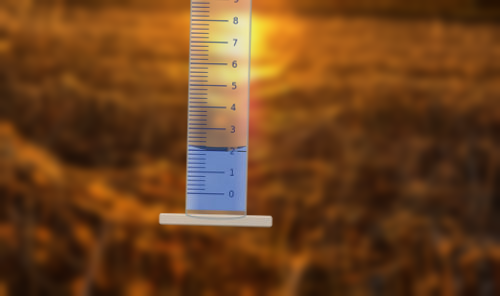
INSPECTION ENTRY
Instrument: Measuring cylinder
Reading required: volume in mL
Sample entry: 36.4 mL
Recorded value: 2 mL
